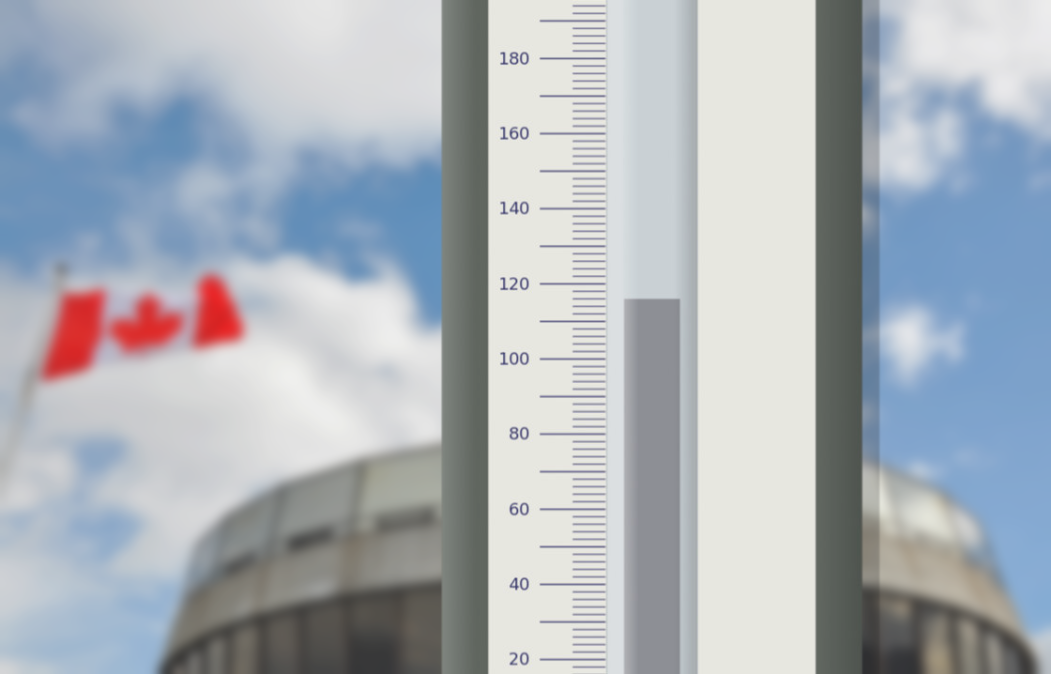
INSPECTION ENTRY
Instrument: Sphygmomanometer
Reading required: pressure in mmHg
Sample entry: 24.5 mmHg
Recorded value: 116 mmHg
